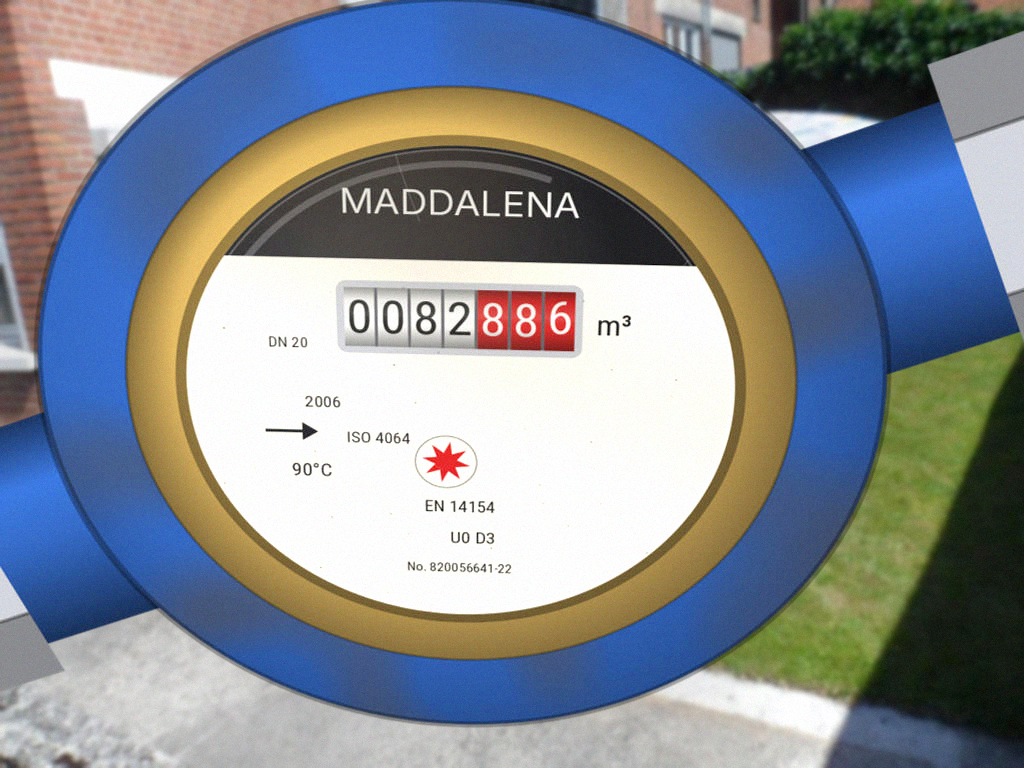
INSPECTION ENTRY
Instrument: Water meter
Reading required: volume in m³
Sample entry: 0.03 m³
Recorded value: 82.886 m³
